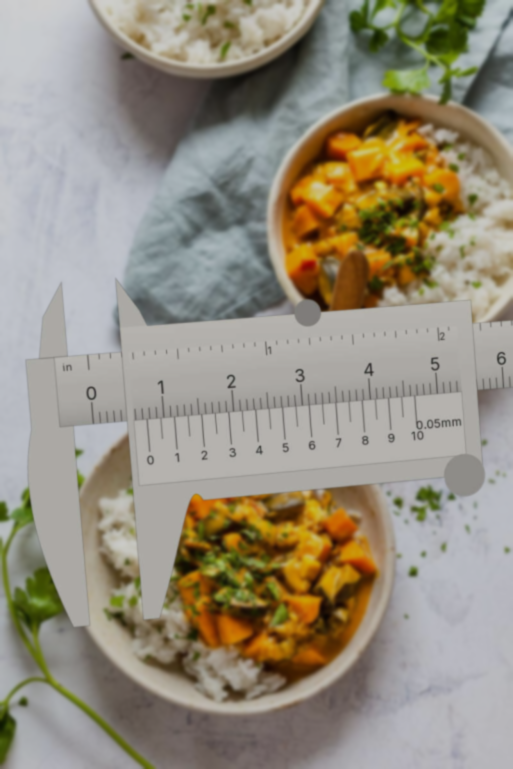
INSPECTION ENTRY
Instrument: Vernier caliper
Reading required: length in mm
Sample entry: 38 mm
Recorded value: 7.6 mm
